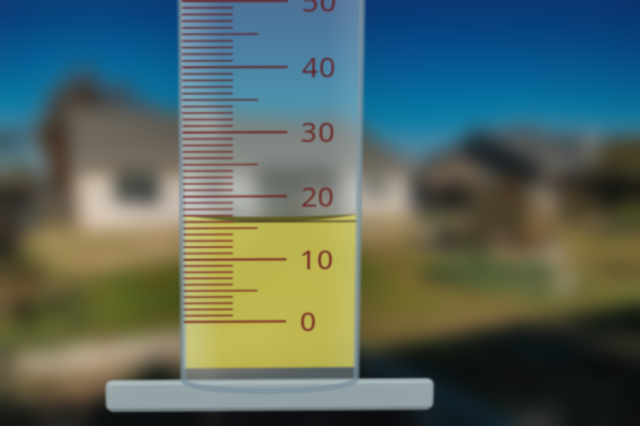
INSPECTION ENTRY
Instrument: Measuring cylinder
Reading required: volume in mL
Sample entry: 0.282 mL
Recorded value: 16 mL
